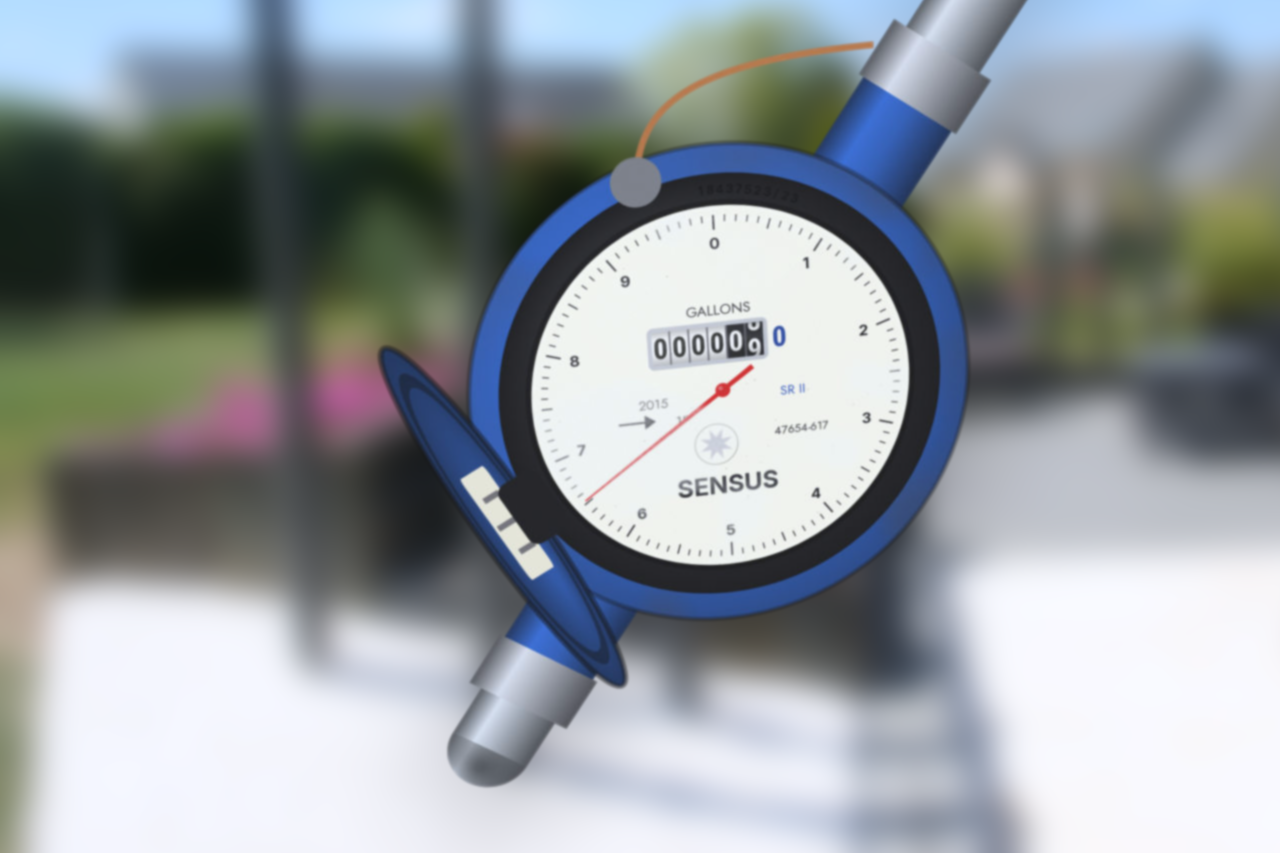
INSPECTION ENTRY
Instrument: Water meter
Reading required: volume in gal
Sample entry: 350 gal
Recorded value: 86.5 gal
